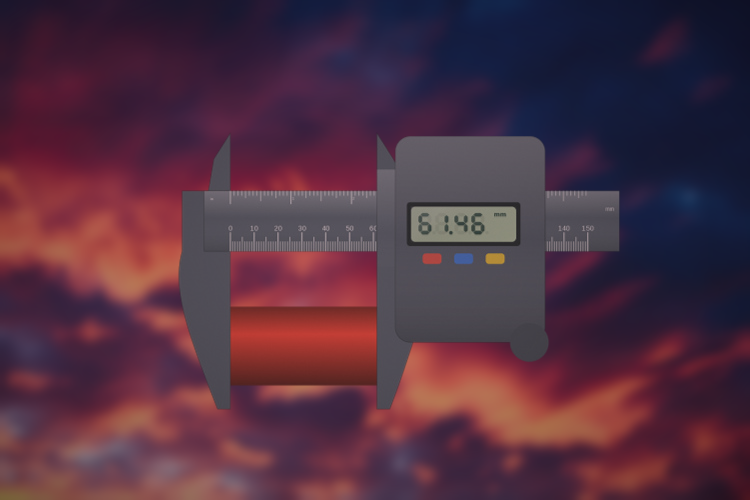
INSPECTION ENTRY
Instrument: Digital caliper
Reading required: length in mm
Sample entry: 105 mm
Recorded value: 61.46 mm
